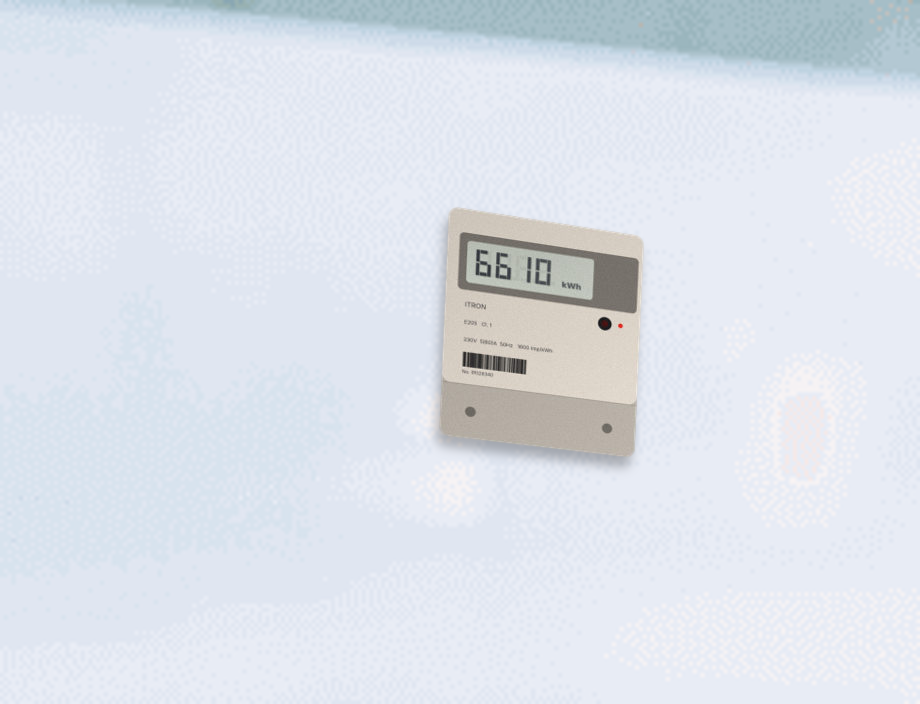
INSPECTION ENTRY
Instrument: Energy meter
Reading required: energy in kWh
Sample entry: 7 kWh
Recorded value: 6610 kWh
